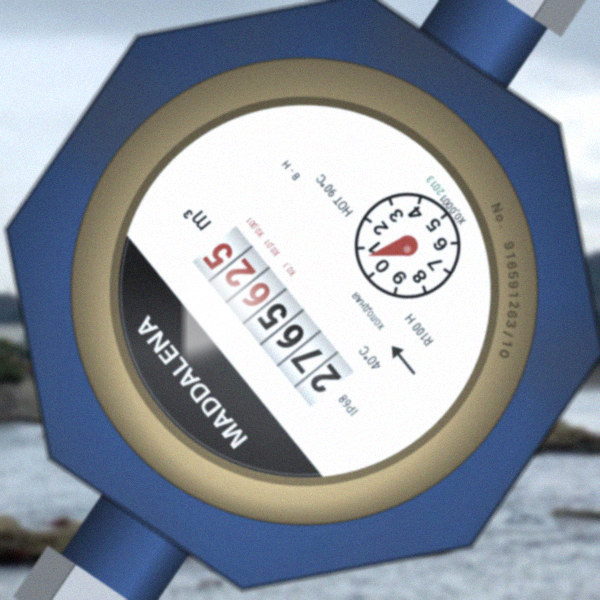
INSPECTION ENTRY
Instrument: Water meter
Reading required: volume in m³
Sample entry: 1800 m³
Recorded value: 2765.6250 m³
